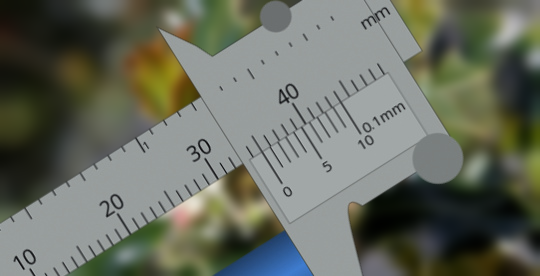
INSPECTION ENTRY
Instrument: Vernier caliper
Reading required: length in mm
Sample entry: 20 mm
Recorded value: 35.0 mm
